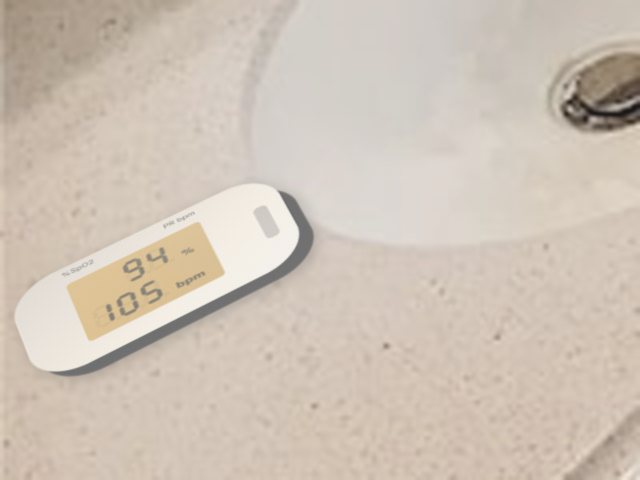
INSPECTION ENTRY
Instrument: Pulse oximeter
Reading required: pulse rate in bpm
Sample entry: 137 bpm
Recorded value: 105 bpm
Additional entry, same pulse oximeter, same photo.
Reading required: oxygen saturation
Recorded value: 94 %
